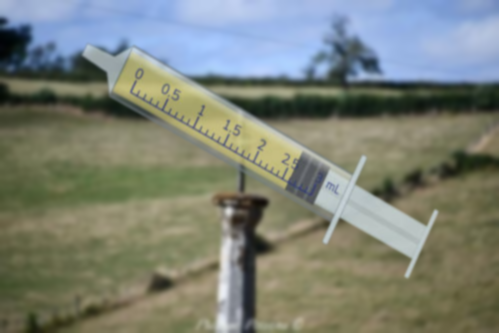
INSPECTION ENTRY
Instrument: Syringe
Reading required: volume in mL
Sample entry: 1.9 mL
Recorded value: 2.6 mL
